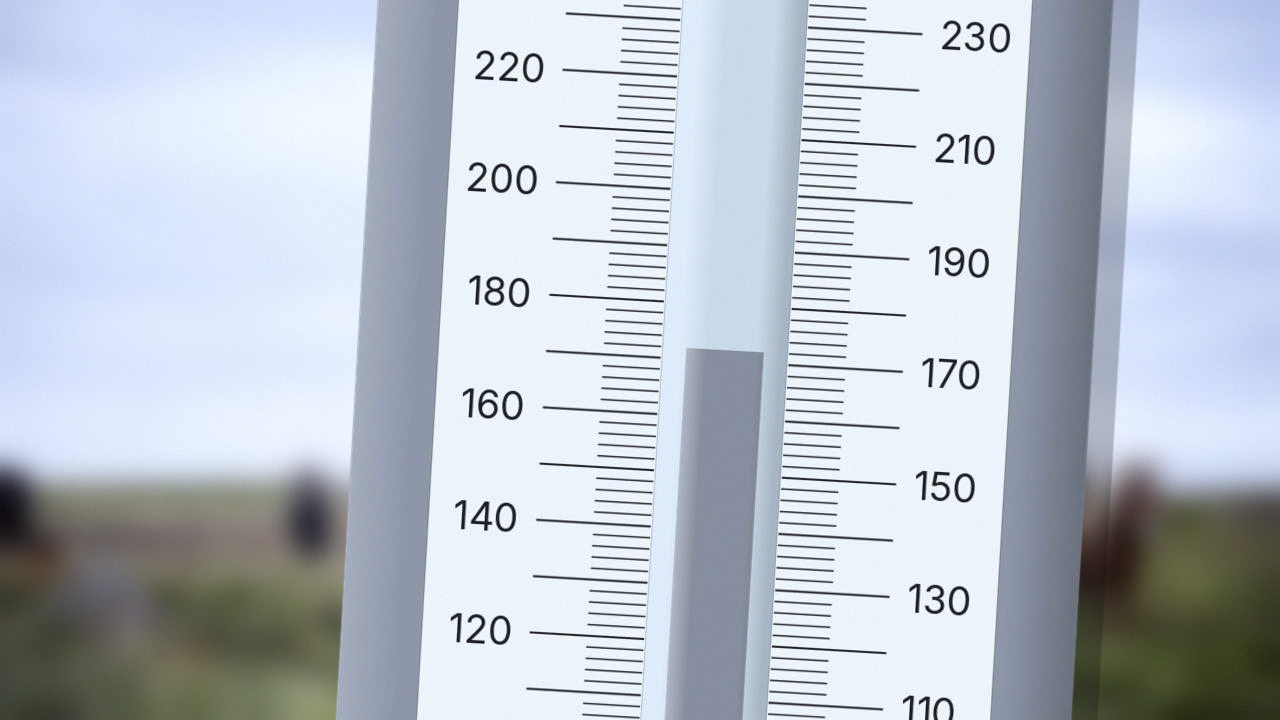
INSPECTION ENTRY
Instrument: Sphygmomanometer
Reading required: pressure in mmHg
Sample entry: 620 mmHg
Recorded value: 172 mmHg
